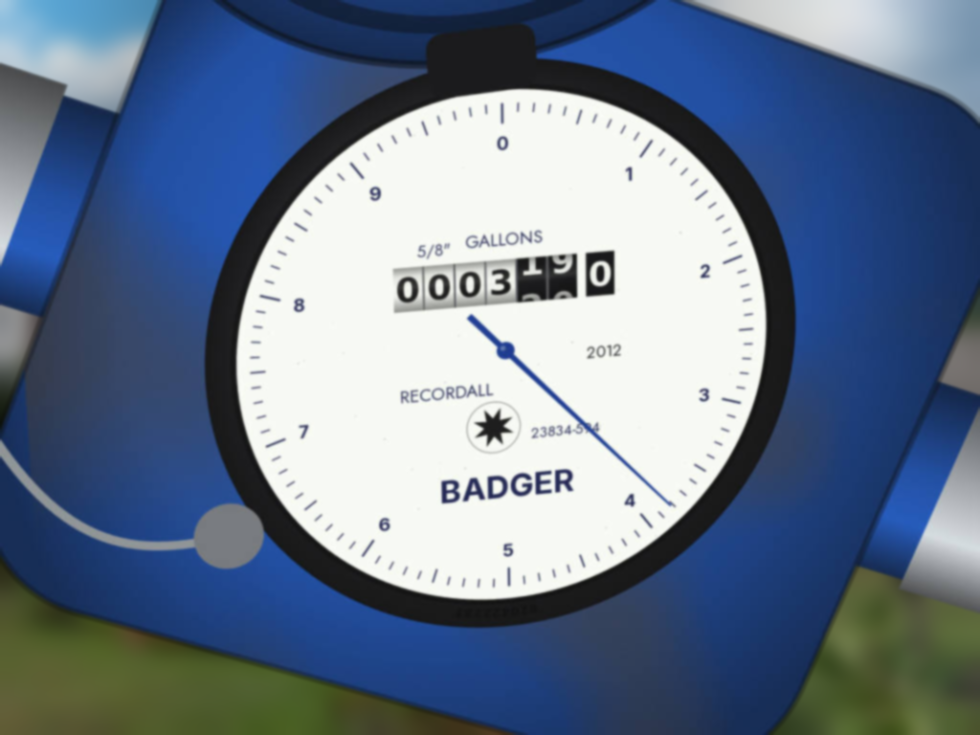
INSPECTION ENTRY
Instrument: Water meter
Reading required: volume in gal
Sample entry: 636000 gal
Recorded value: 3193.8 gal
